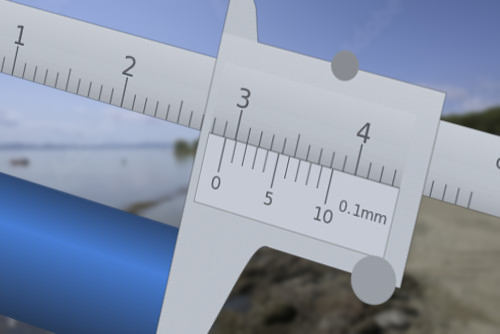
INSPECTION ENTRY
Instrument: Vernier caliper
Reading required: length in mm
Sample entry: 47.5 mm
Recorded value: 29.2 mm
